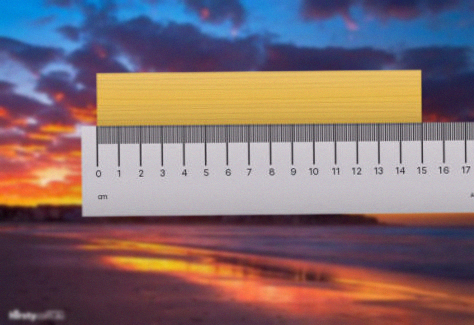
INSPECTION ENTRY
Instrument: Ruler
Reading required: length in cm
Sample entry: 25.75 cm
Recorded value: 15 cm
